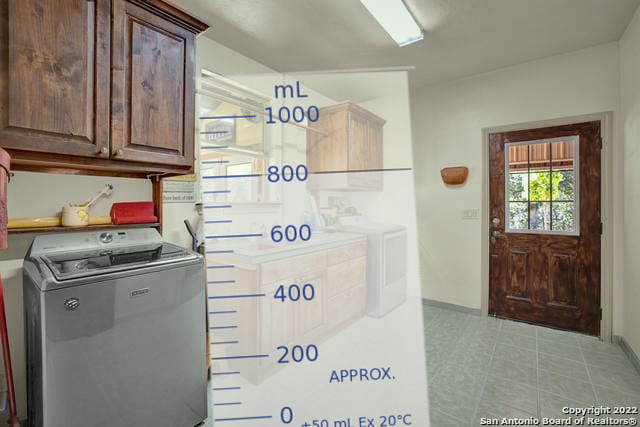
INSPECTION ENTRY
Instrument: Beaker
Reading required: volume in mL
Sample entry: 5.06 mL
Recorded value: 800 mL
